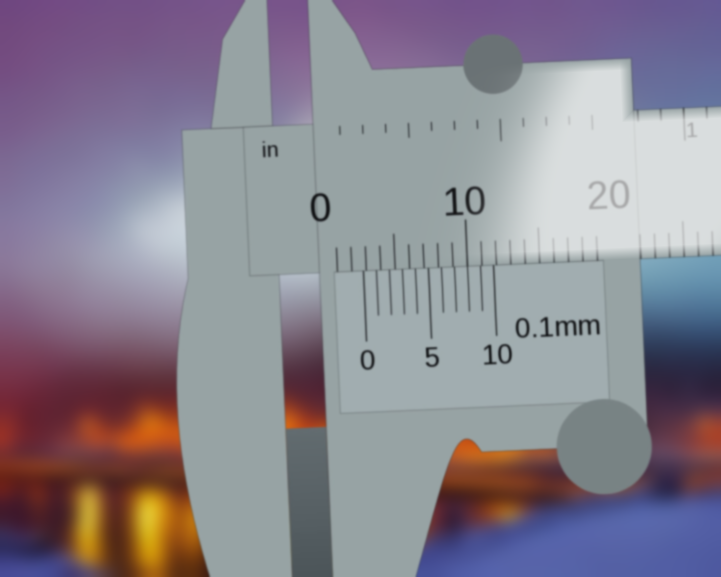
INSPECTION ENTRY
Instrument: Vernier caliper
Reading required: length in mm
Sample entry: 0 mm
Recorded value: 2.8 mm
